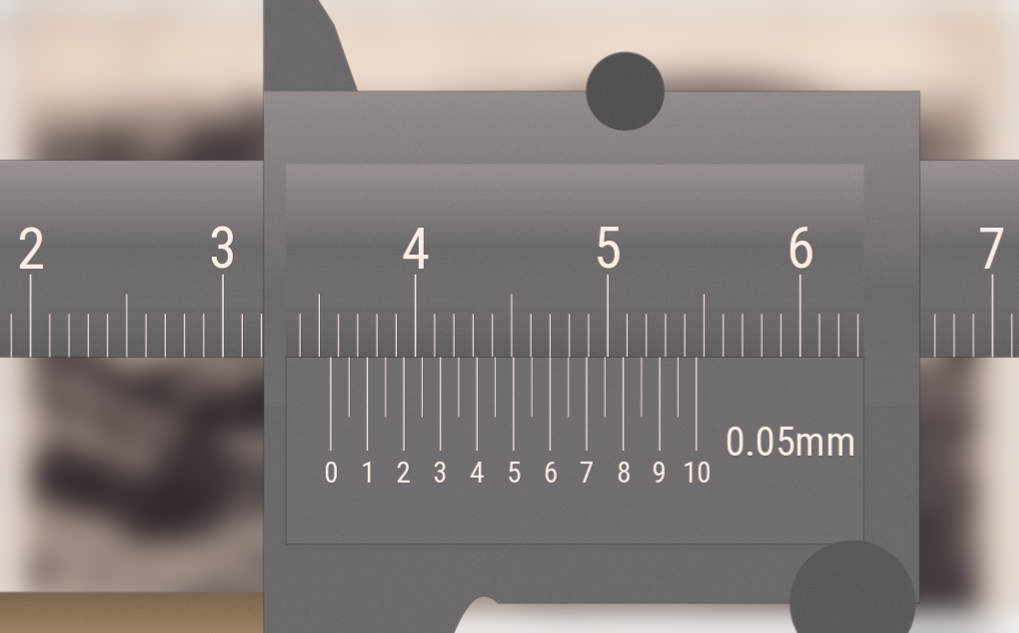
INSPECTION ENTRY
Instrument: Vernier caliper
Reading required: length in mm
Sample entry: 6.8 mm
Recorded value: 35.6 mm
